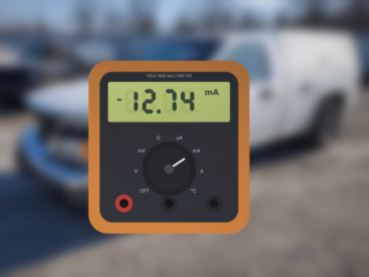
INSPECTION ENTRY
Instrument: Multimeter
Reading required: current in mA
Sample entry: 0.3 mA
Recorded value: -12.74 mA
